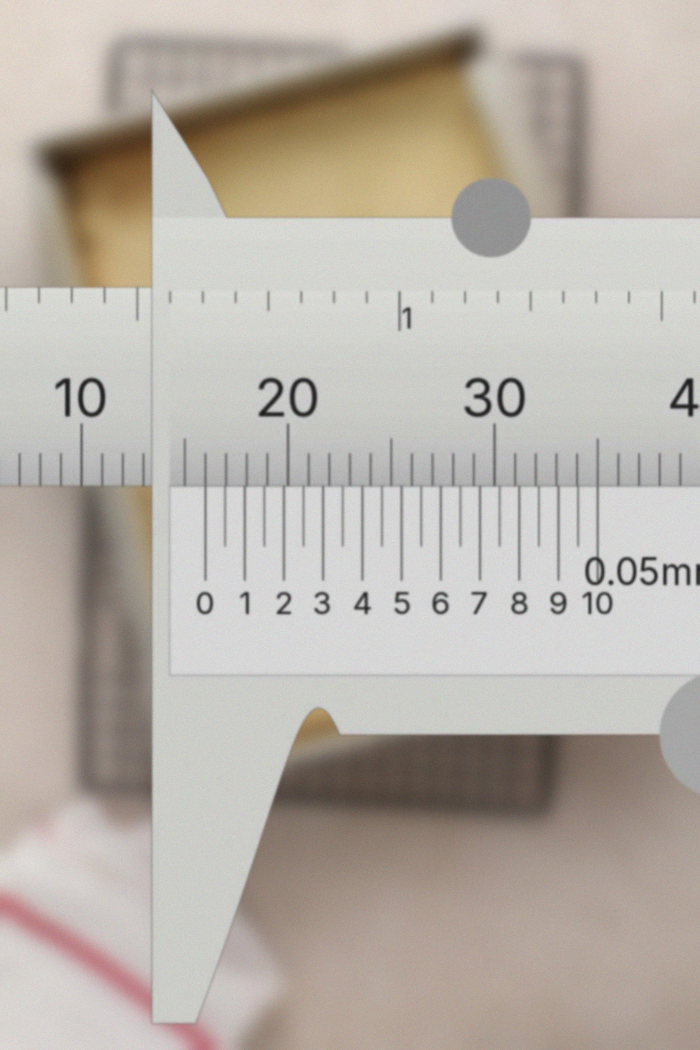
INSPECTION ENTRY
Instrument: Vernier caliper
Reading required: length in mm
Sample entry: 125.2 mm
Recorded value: 16.0 mm
